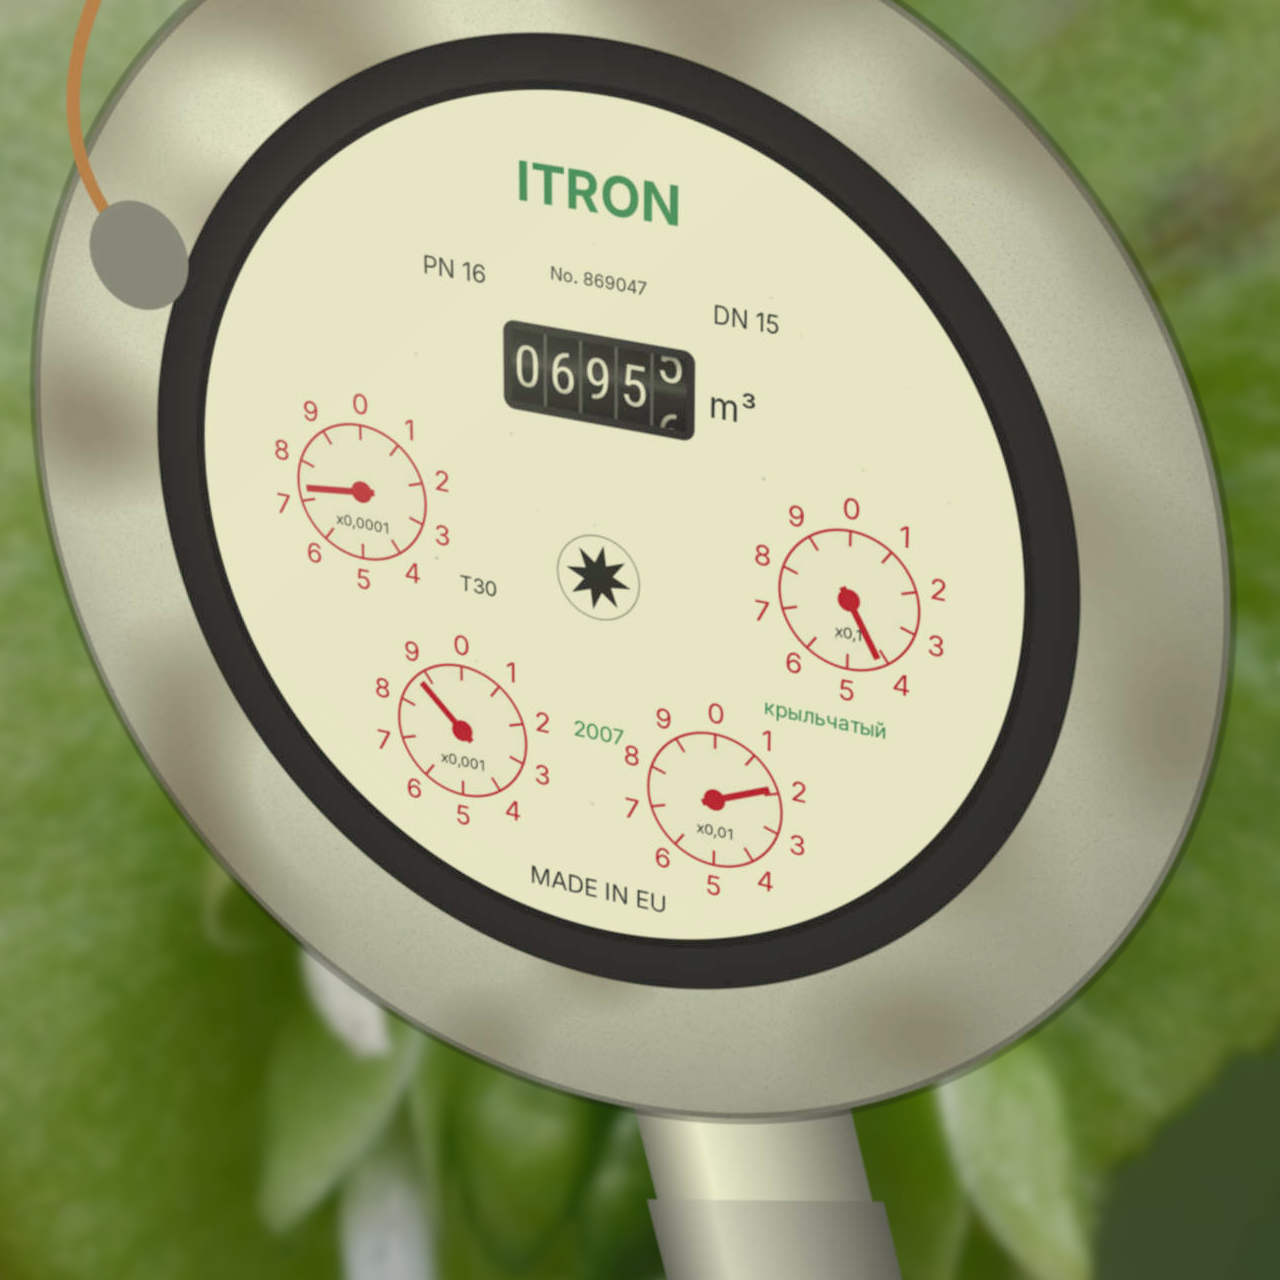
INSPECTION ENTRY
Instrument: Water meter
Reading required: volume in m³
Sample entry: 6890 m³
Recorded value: 6955.4187 m³
